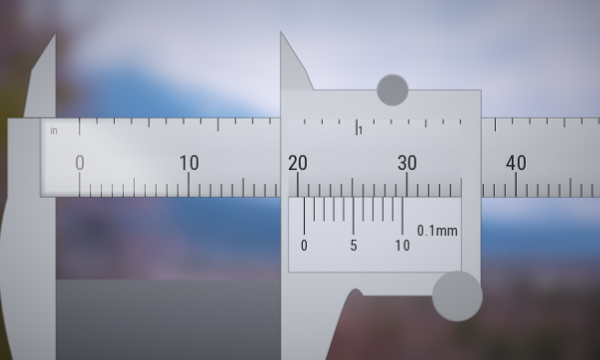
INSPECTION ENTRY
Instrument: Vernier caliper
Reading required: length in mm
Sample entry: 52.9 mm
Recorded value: 20.6 mm
